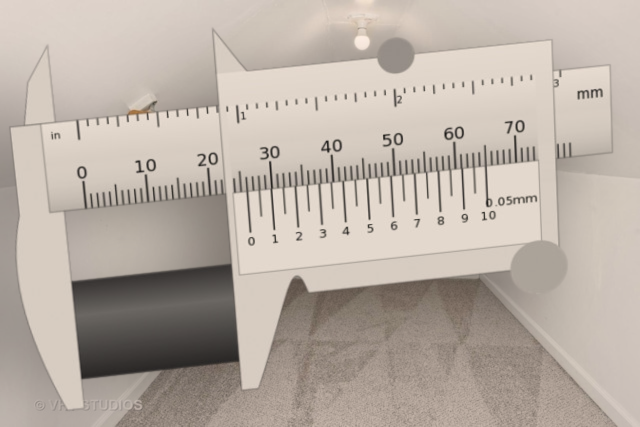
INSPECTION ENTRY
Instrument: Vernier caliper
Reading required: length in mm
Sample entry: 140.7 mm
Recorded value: 26.0 mm
